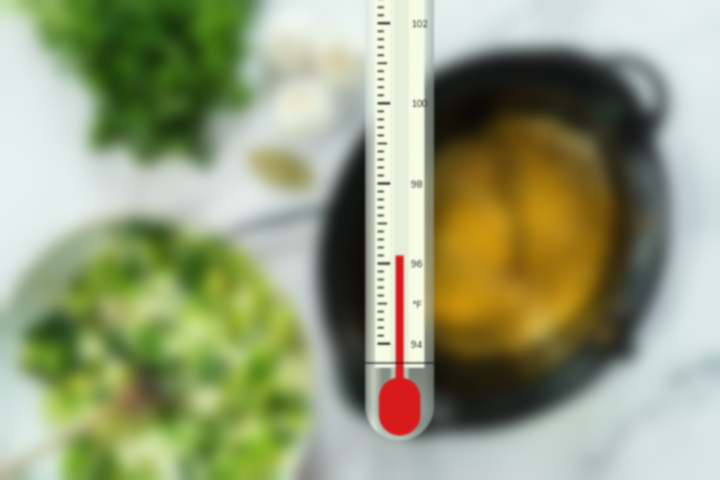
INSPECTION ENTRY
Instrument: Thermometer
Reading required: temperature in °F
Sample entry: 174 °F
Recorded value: 96.2 °F
